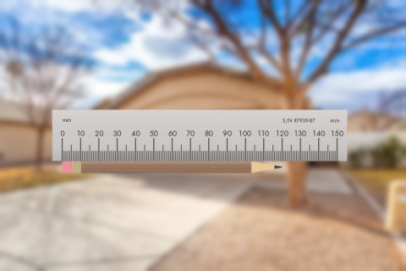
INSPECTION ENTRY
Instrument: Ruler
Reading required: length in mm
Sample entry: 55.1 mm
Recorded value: 120 mm
